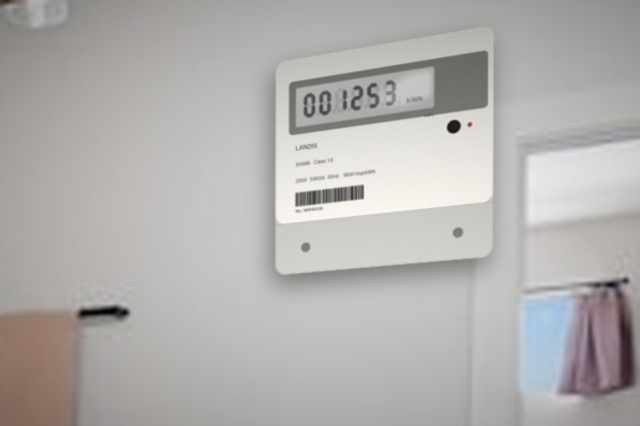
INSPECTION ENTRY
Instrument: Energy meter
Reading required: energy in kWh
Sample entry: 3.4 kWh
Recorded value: 1253 kWh
